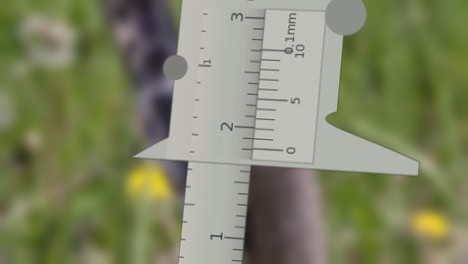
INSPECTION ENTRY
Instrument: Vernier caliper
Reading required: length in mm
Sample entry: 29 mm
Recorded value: 18.1 mm
